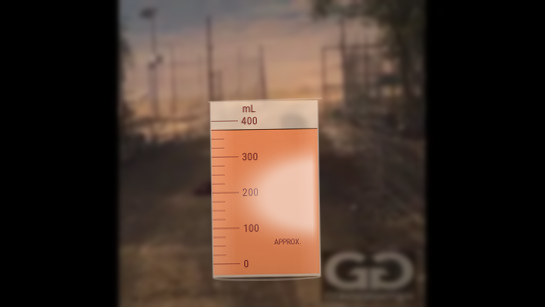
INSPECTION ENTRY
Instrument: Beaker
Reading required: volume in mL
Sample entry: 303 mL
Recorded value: 375 mL
